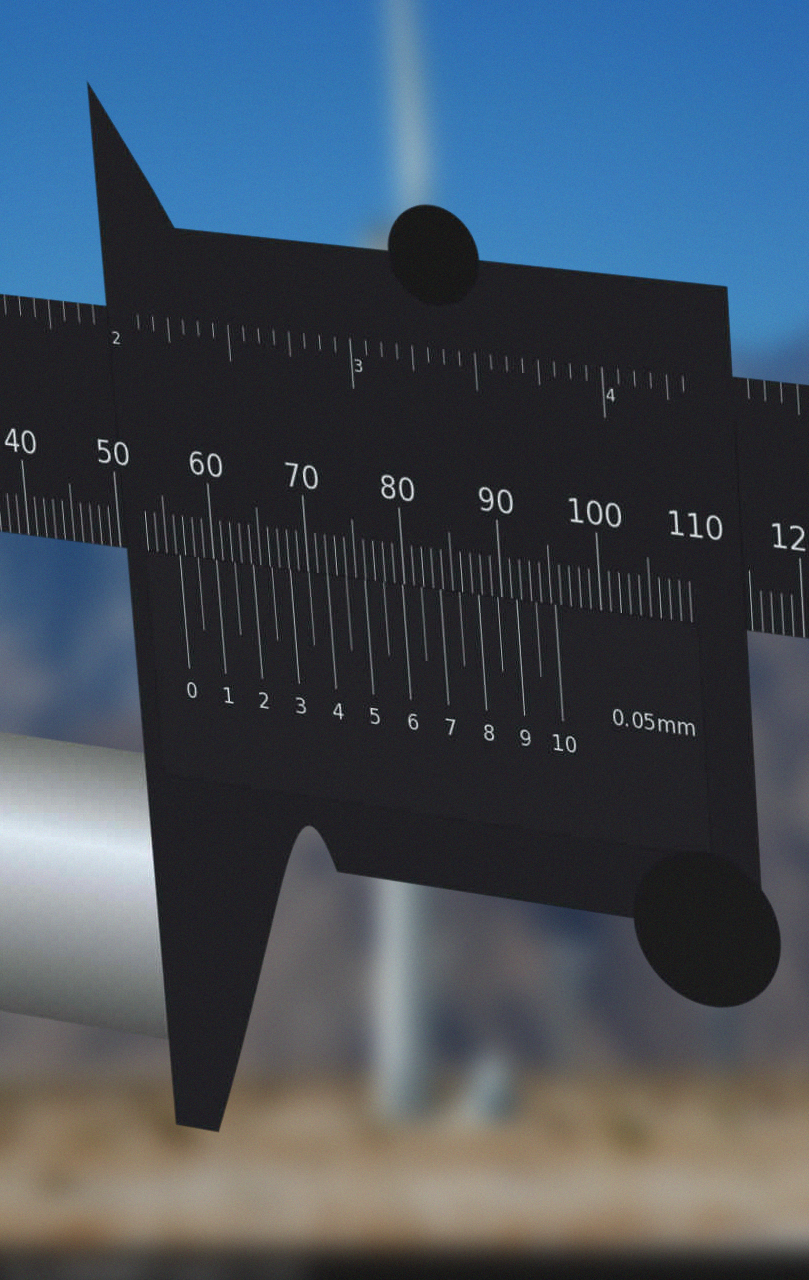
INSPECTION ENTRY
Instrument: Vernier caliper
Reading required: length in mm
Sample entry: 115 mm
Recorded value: 56.4 mm
